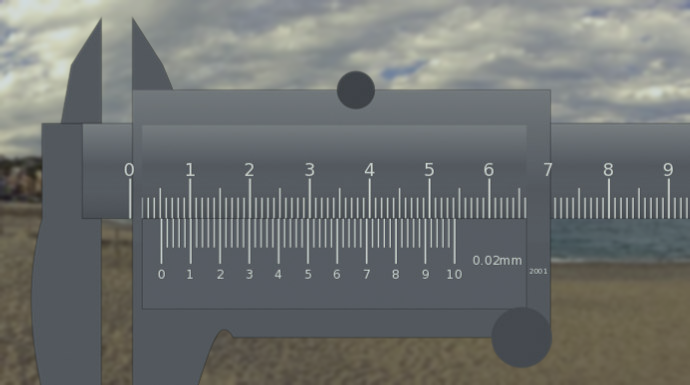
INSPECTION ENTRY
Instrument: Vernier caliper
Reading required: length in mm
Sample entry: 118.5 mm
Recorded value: 5.2 mm
